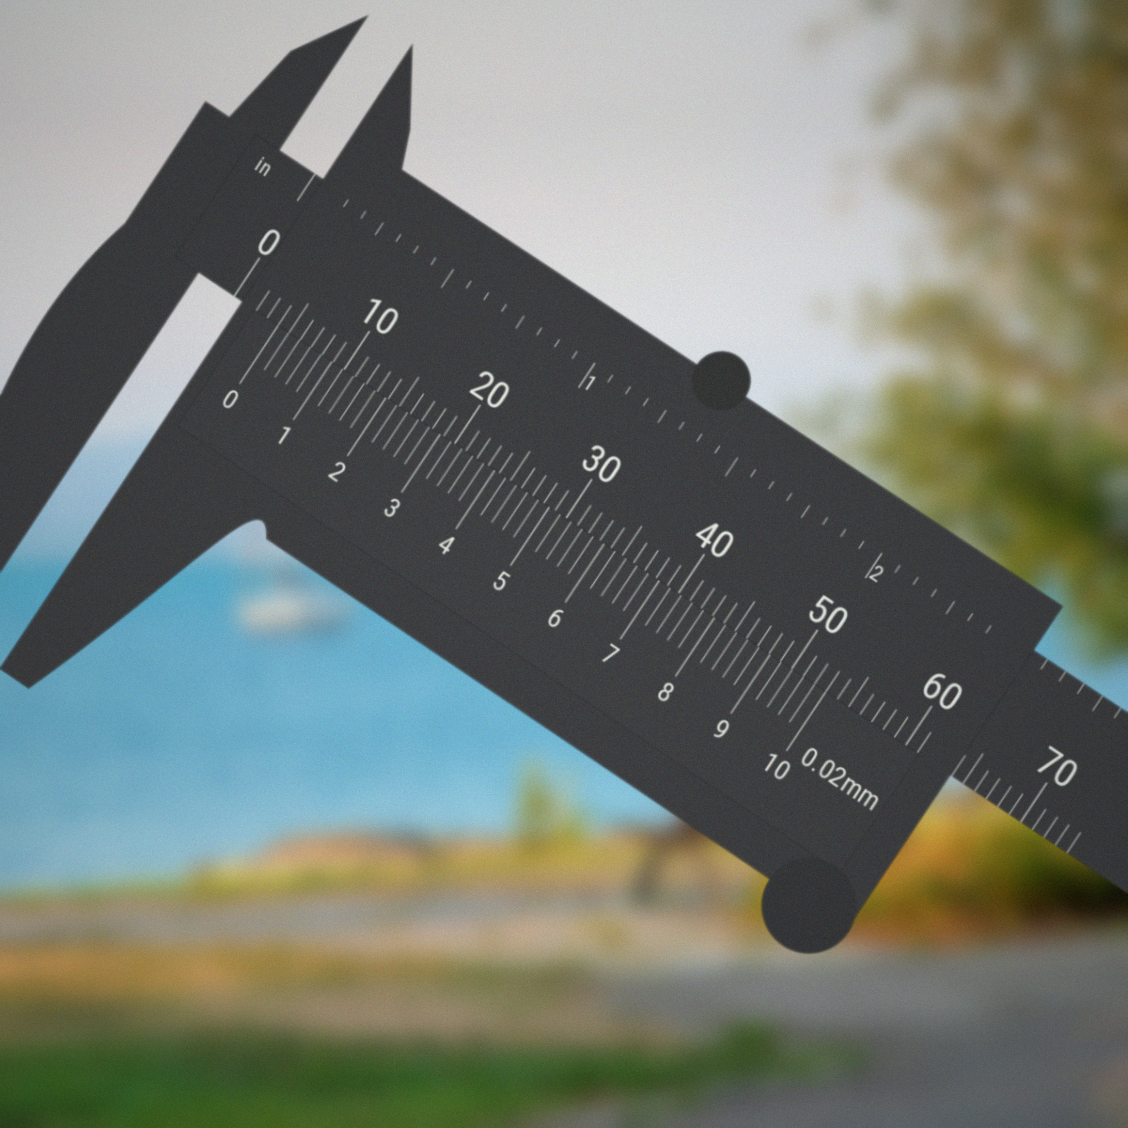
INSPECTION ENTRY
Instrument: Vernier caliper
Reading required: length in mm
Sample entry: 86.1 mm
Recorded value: 4.0 mm
